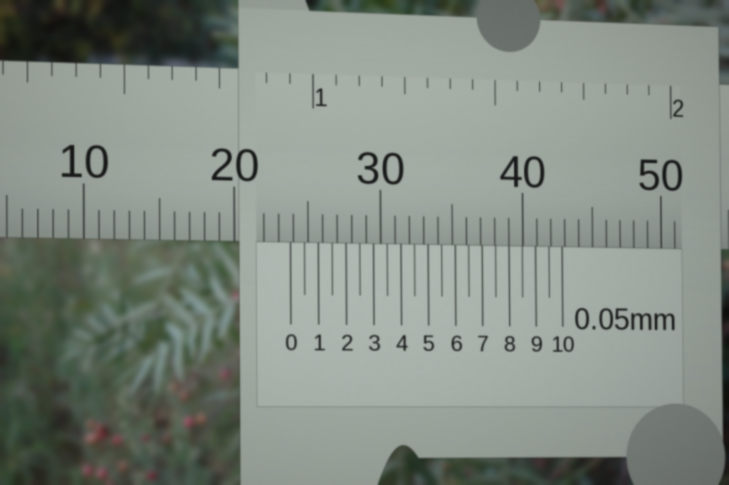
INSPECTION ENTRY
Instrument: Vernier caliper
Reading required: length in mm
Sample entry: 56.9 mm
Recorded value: 23.8 mm
